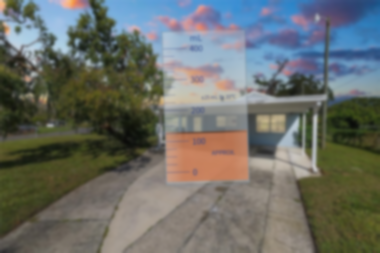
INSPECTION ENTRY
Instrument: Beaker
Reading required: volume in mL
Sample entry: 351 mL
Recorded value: 125 mL
